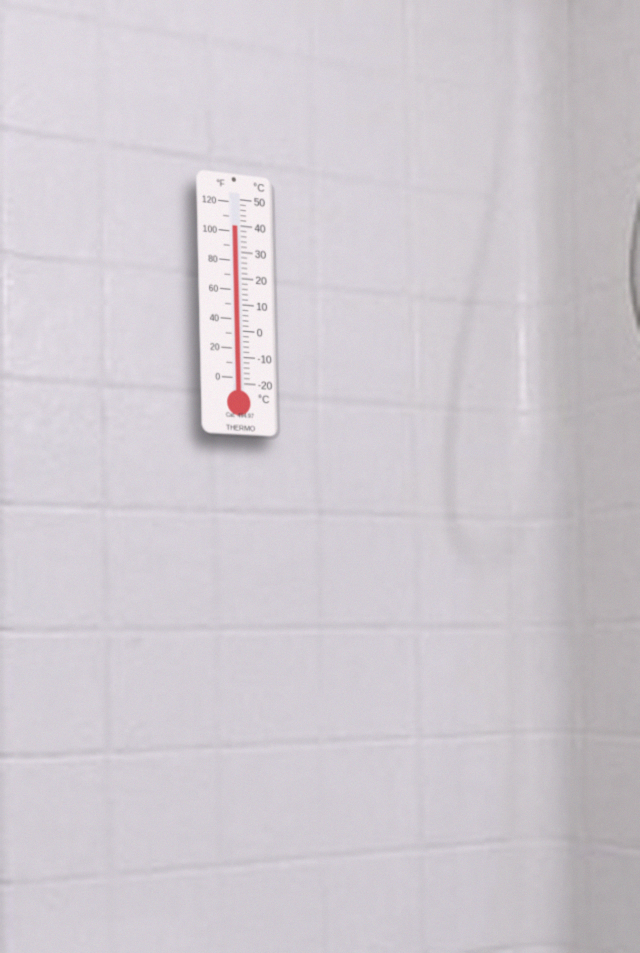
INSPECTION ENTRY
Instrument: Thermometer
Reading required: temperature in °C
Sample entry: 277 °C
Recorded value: 40 °C
